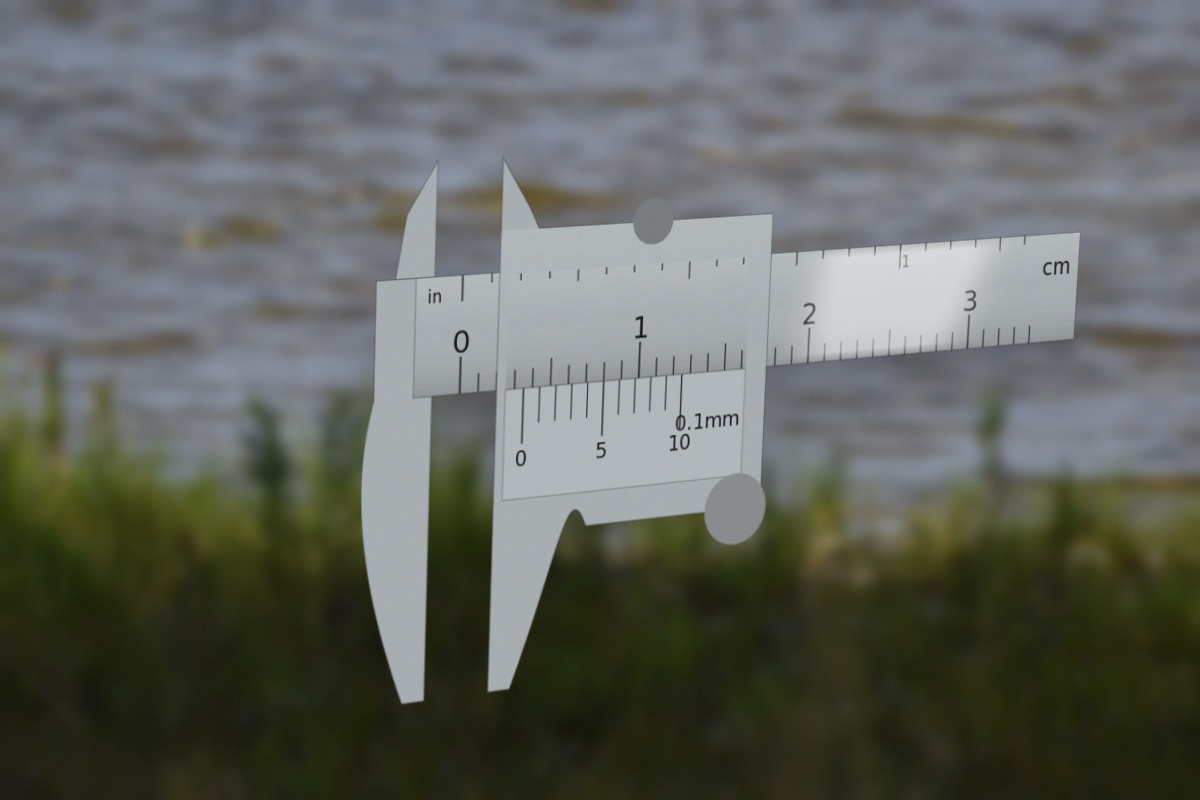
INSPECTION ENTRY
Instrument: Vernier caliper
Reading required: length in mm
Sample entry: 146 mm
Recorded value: 3.5 mm
